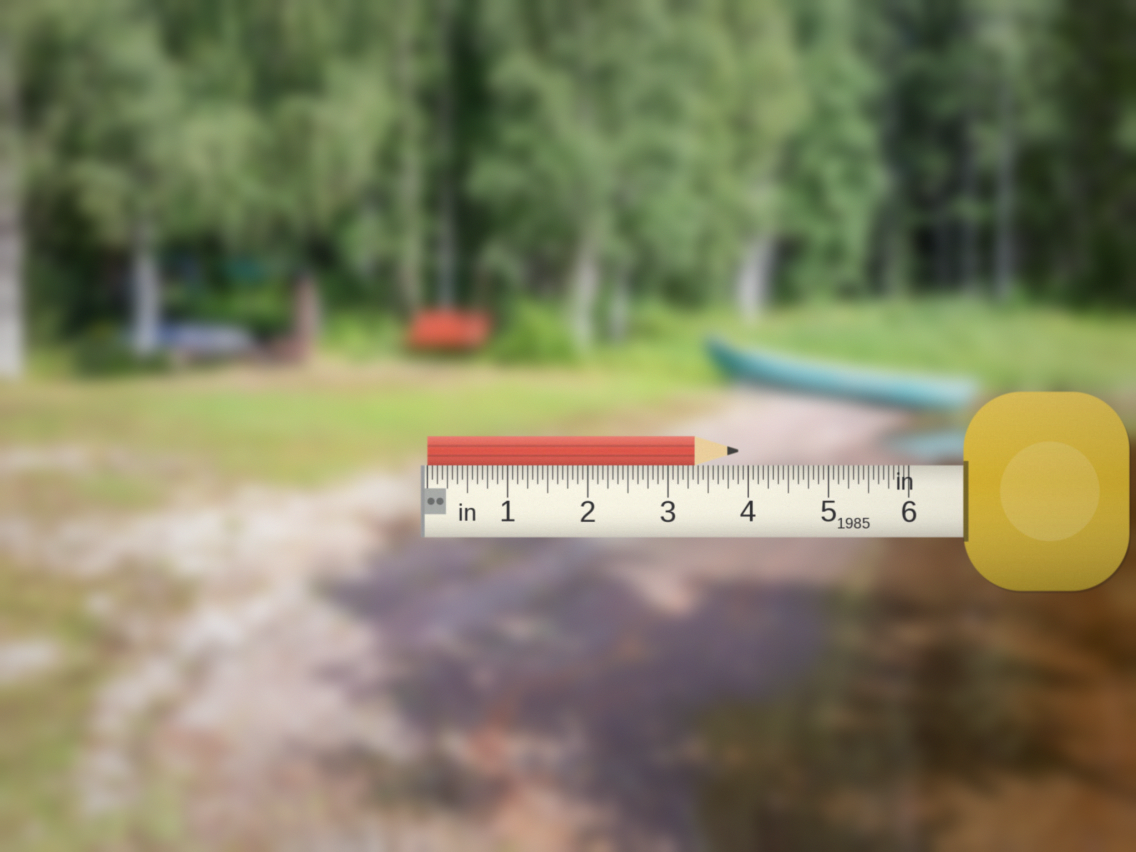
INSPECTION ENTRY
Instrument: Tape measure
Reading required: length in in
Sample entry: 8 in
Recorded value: 3.875 in
